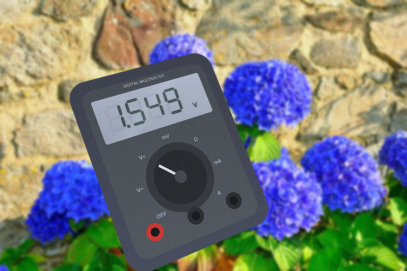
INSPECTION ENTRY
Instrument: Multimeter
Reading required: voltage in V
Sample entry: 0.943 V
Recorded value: 1.549 V
